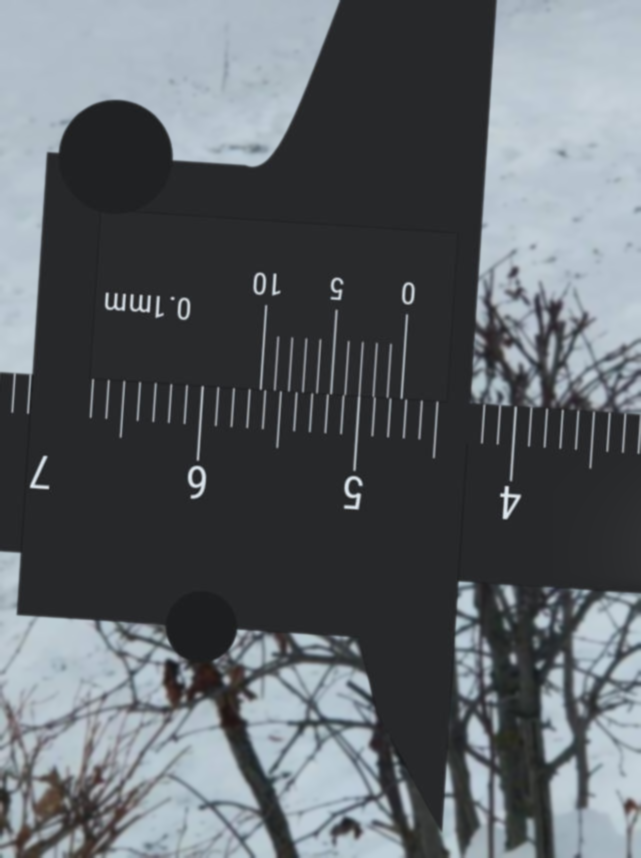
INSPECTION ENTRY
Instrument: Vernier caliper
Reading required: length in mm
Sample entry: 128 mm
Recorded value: 47.3 mm
